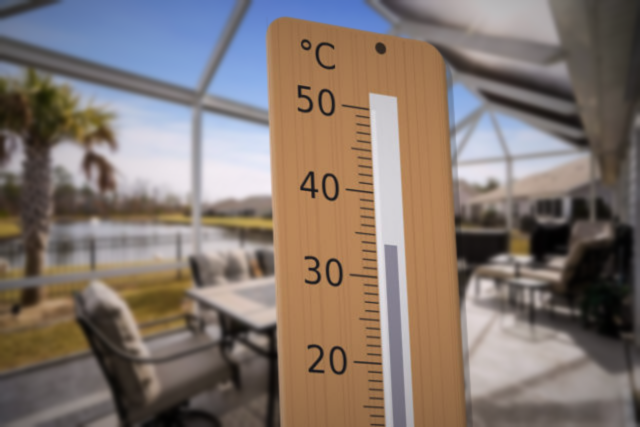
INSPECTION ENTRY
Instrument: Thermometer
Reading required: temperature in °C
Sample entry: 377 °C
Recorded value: 34 °C
